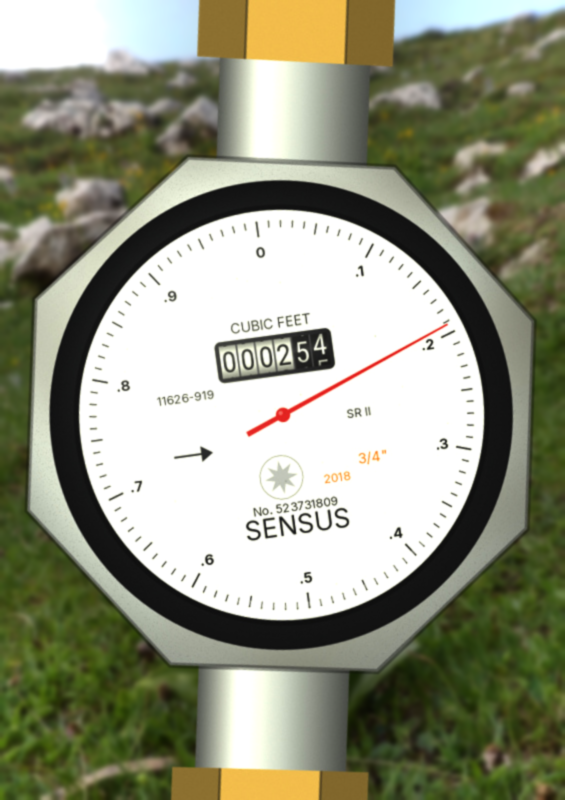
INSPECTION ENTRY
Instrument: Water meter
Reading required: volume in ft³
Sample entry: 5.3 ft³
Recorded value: 254.19 ft³
